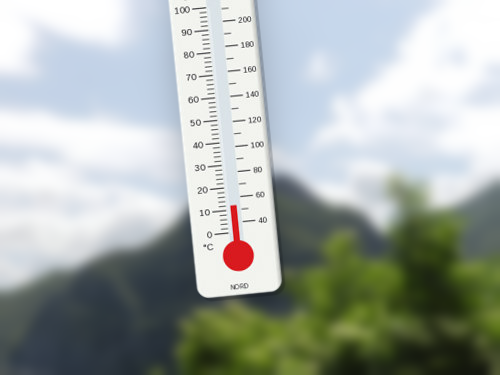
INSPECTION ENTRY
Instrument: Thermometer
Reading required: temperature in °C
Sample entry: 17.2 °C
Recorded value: 12 °C
